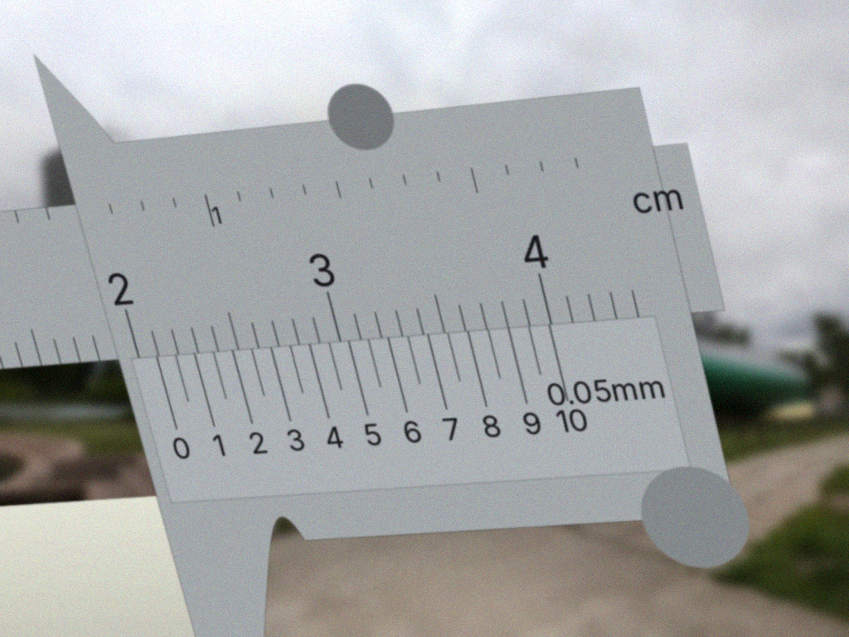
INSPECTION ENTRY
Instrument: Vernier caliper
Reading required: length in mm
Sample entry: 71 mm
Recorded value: 20.9 mm
